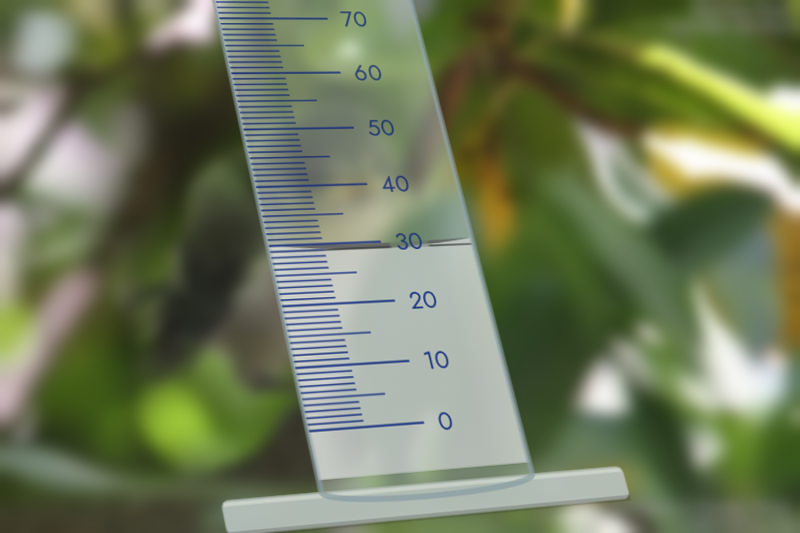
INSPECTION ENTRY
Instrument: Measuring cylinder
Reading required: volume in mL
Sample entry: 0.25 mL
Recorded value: 29 mL
